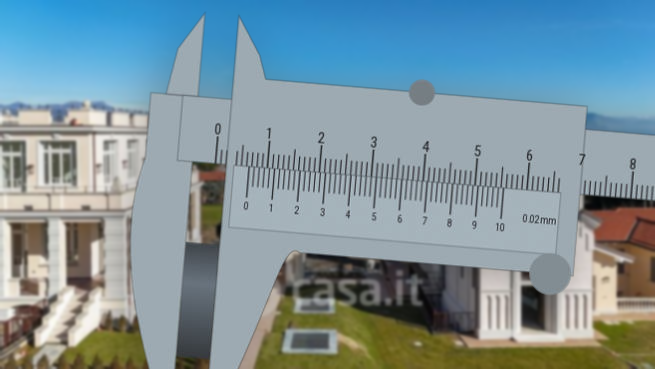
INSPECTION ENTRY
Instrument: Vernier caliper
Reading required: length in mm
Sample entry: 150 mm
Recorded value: 6.5 mm
